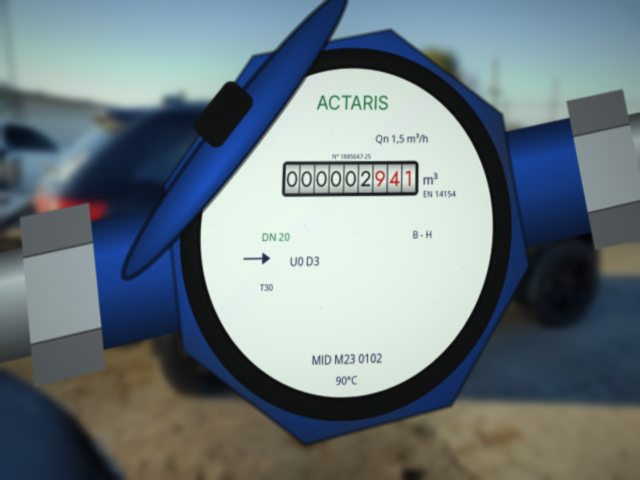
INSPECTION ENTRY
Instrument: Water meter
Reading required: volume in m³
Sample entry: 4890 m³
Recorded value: 2.941 m³
